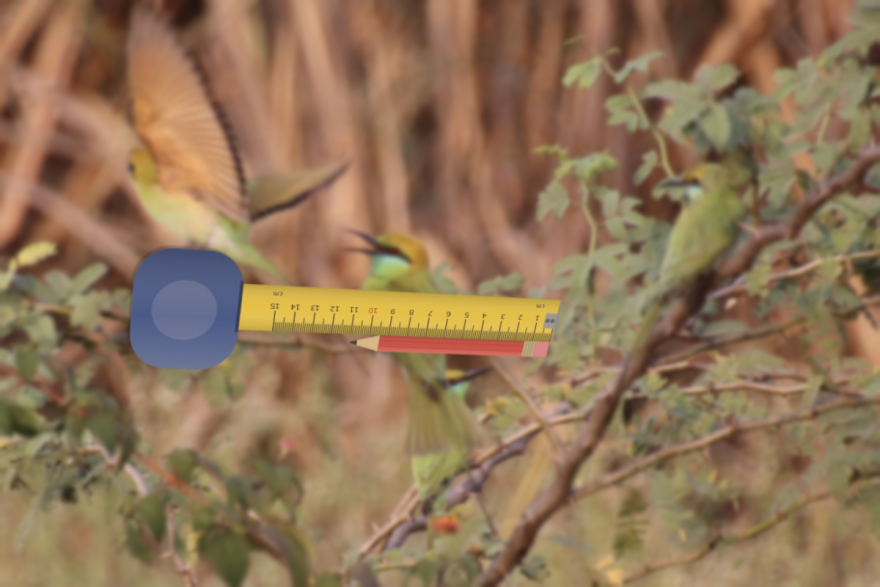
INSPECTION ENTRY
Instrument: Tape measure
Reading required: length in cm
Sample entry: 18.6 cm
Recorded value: 11 cm
